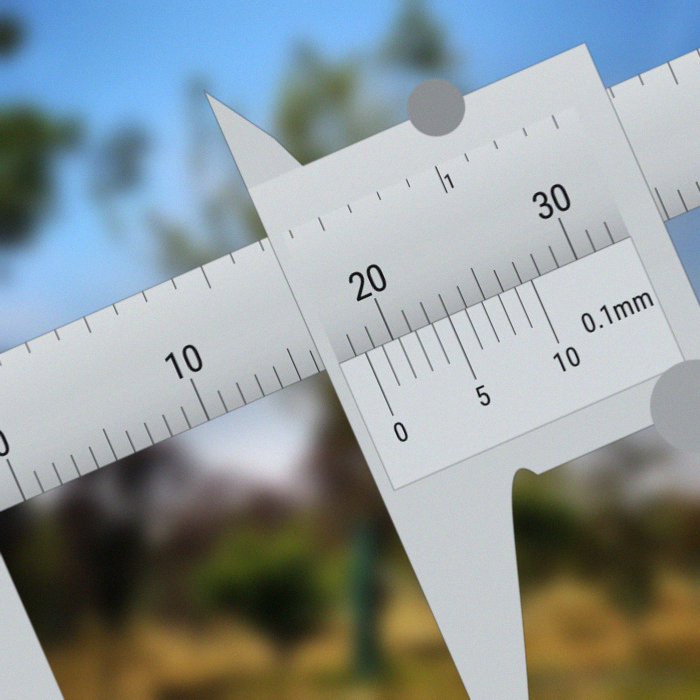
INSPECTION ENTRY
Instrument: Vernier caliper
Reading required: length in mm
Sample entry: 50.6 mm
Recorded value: 18.5 mm
